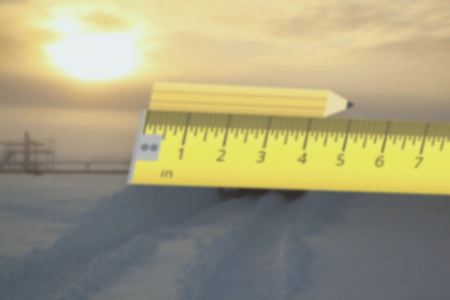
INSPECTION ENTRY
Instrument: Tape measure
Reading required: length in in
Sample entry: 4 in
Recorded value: 5 in
